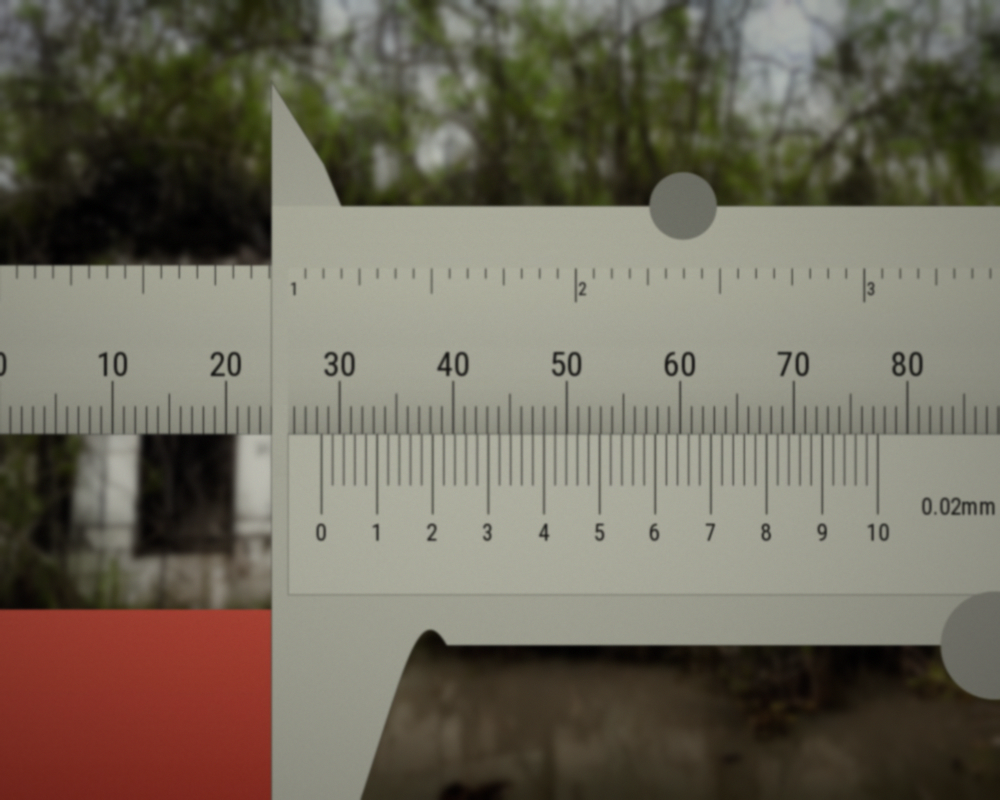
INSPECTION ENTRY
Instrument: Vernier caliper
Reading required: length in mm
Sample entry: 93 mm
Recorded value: 28.4 mm
